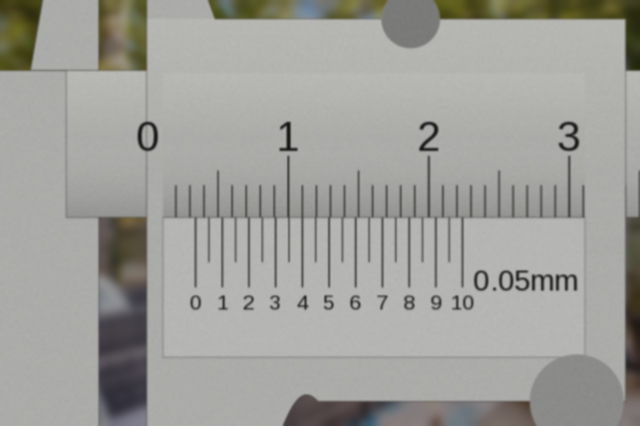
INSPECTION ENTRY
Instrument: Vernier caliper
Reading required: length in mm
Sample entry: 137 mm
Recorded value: 3.4 mm
